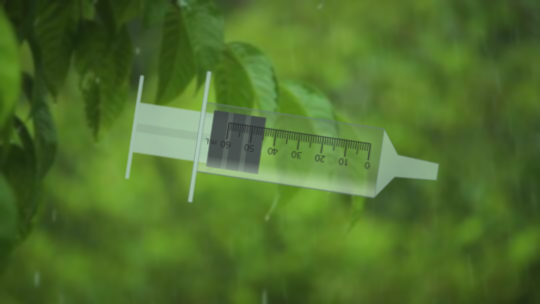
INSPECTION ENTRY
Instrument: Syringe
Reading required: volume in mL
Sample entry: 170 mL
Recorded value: 45 mL
